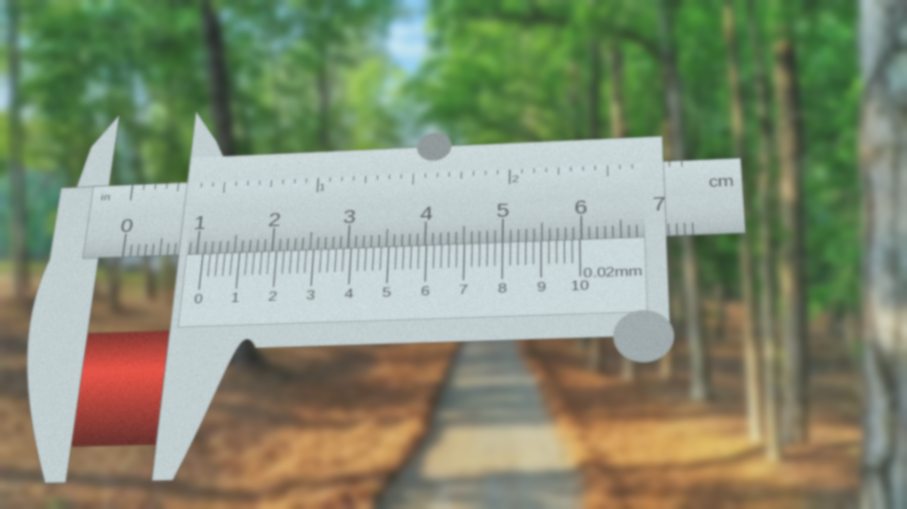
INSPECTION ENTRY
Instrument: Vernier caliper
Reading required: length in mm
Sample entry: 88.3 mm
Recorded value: 10.8 mm
